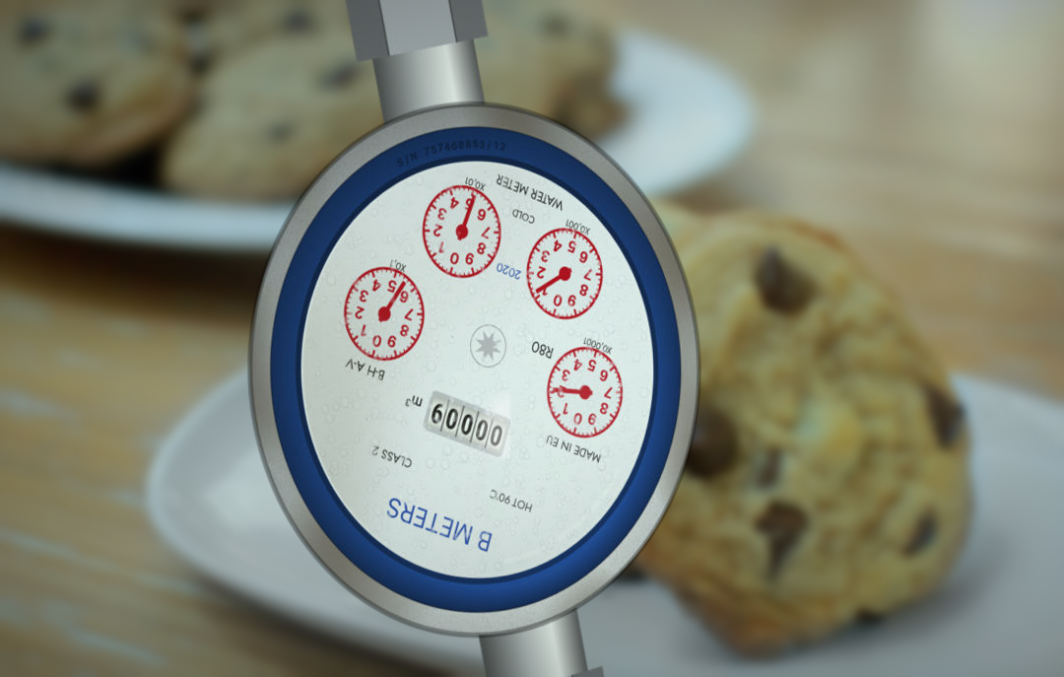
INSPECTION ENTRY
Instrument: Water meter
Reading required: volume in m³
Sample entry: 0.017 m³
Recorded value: 9.5512 m³
